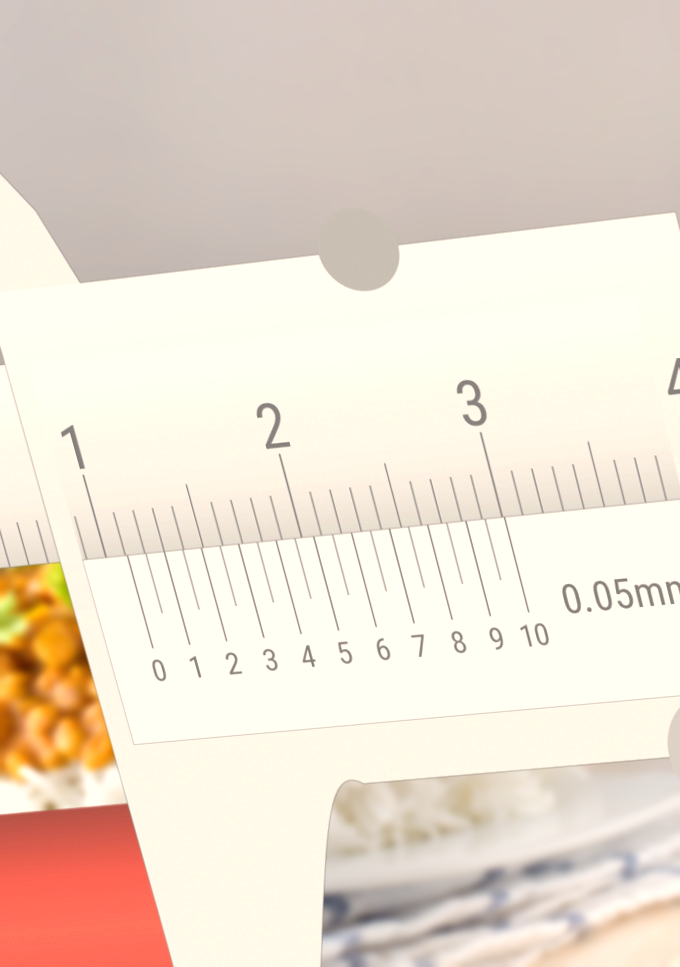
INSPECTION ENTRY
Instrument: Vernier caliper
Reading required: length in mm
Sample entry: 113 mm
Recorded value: 11.1 mm
